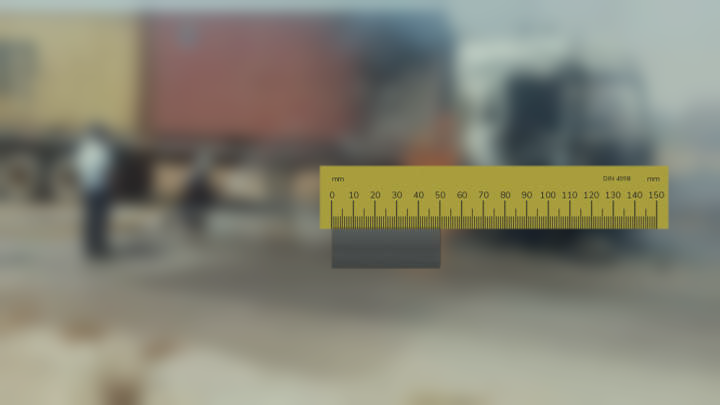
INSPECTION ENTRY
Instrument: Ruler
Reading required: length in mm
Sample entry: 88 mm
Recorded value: 50 mm
